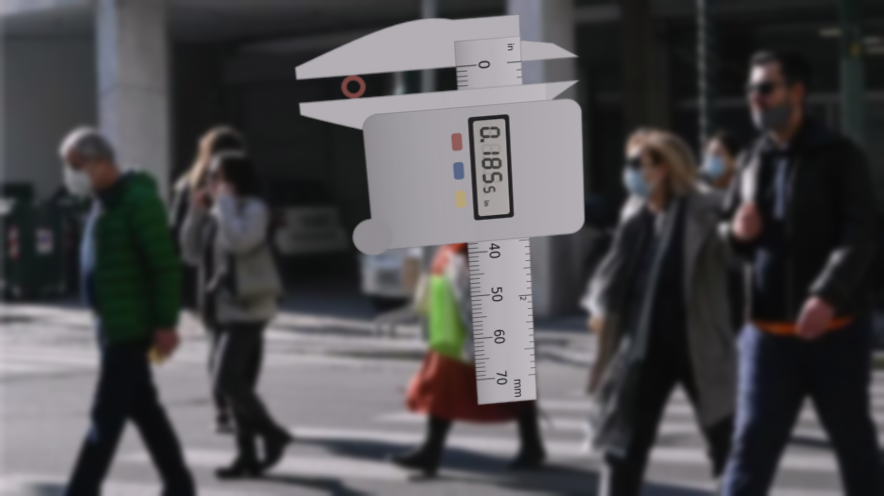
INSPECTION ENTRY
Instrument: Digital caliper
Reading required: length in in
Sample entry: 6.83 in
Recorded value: 0.1855 in
